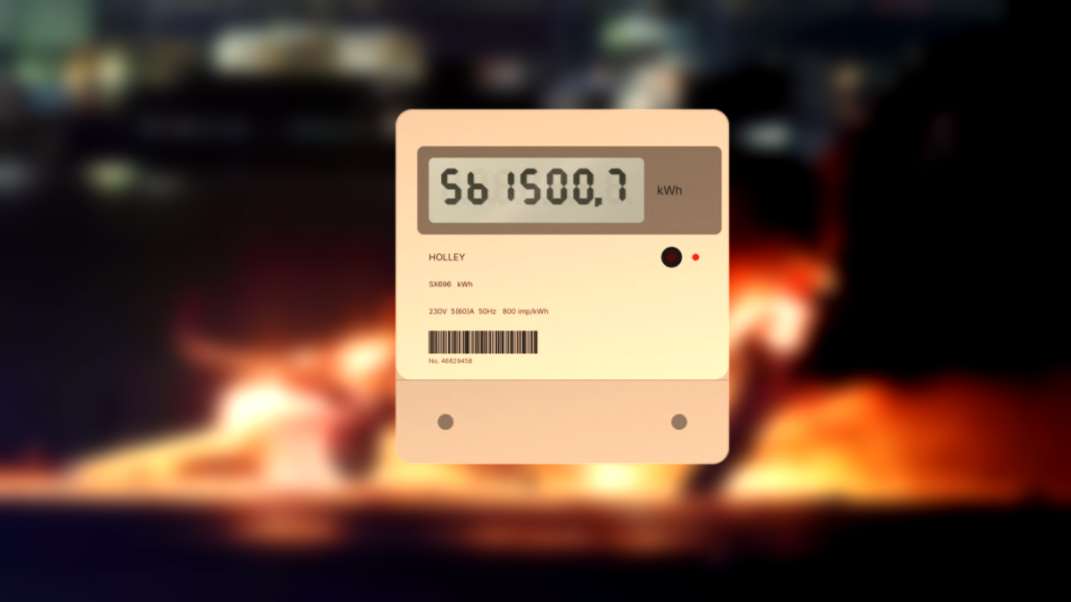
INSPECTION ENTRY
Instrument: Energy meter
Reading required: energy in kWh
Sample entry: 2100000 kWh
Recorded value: 561500.7 kWh
